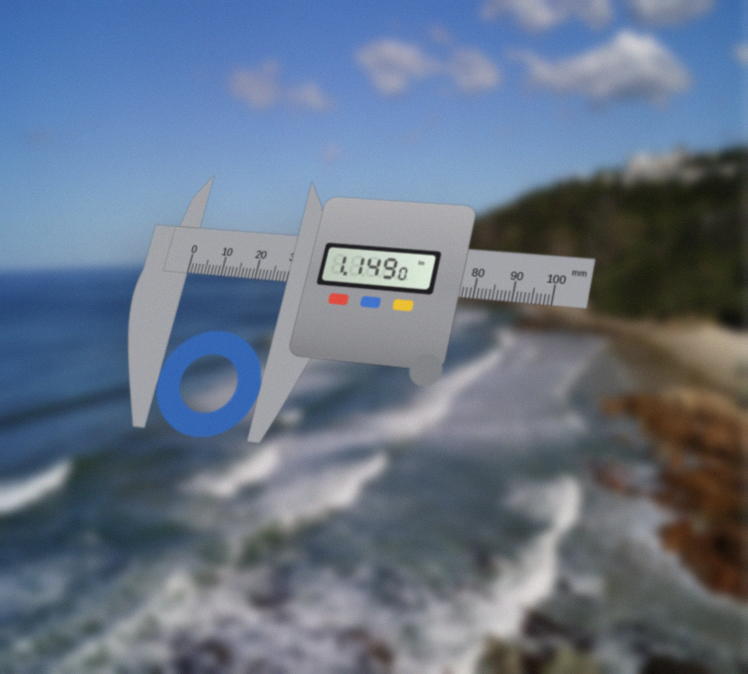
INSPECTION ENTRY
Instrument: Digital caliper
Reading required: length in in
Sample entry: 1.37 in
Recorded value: 1.1490 in
